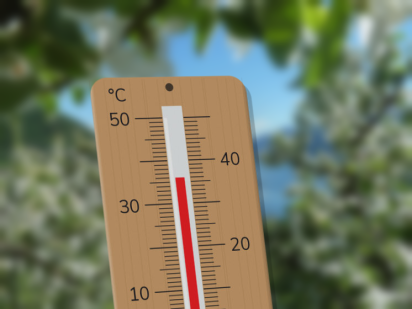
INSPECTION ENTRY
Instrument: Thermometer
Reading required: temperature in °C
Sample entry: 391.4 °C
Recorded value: 36 °C
